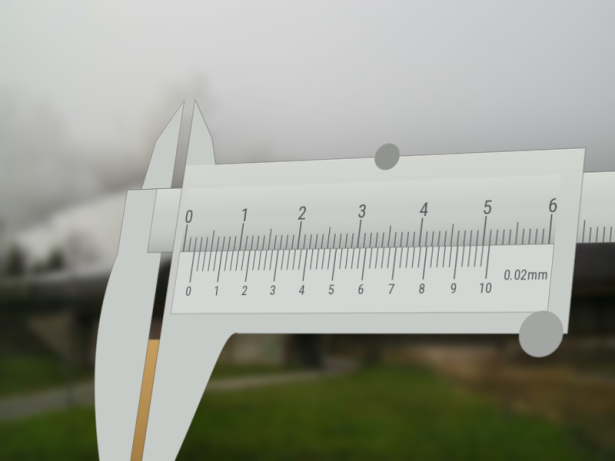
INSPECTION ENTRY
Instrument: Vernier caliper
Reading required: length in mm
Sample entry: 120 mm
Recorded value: 2.0 mm
